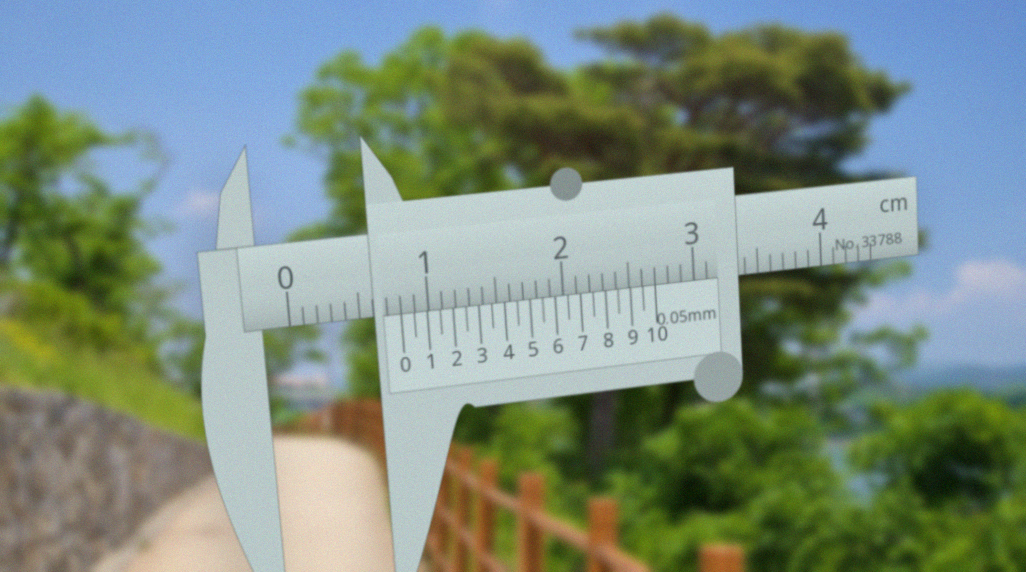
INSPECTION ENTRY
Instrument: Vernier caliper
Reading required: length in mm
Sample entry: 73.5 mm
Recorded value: 8.0 mm
